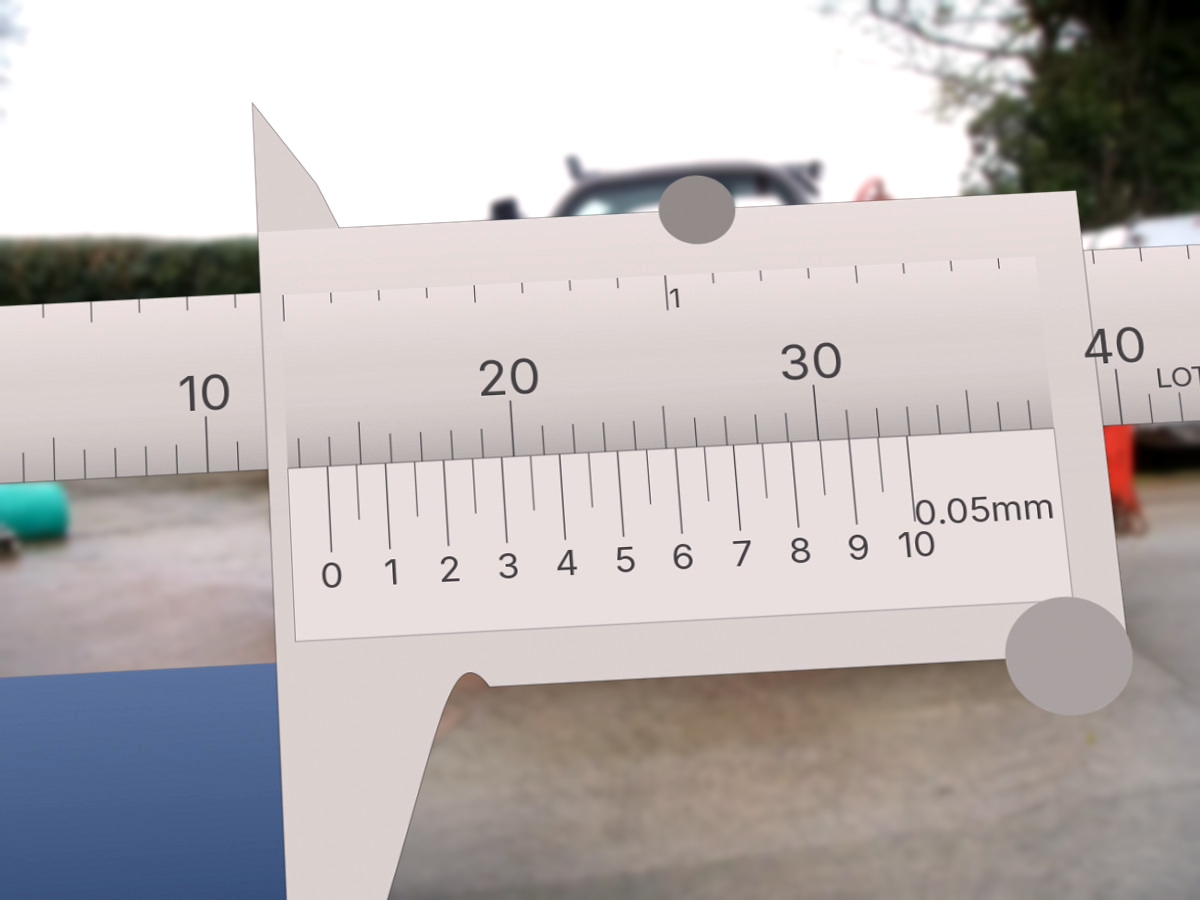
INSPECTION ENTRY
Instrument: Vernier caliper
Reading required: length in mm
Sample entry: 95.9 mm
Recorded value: 13.90 mm
